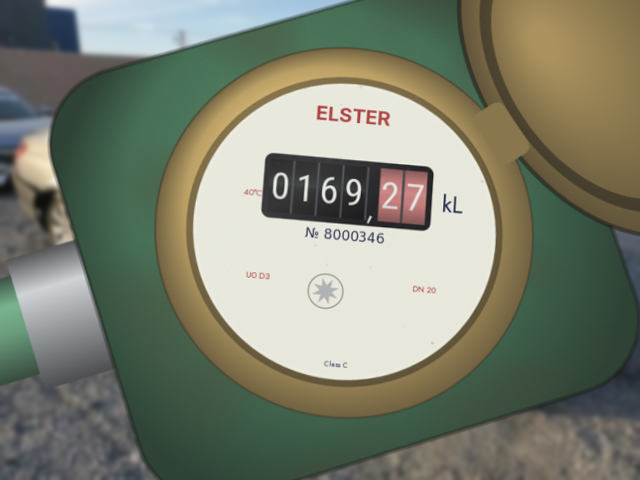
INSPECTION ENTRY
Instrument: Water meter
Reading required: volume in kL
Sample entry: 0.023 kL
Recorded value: 169.27 kL
